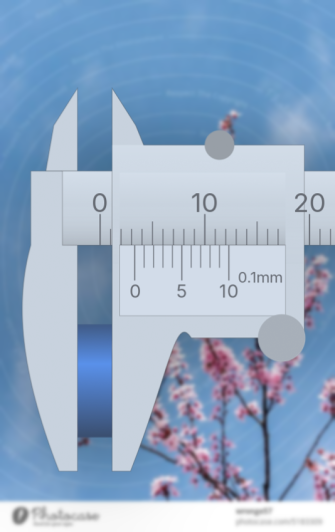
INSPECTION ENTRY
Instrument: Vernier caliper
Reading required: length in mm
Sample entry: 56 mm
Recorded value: 3.3 mm
